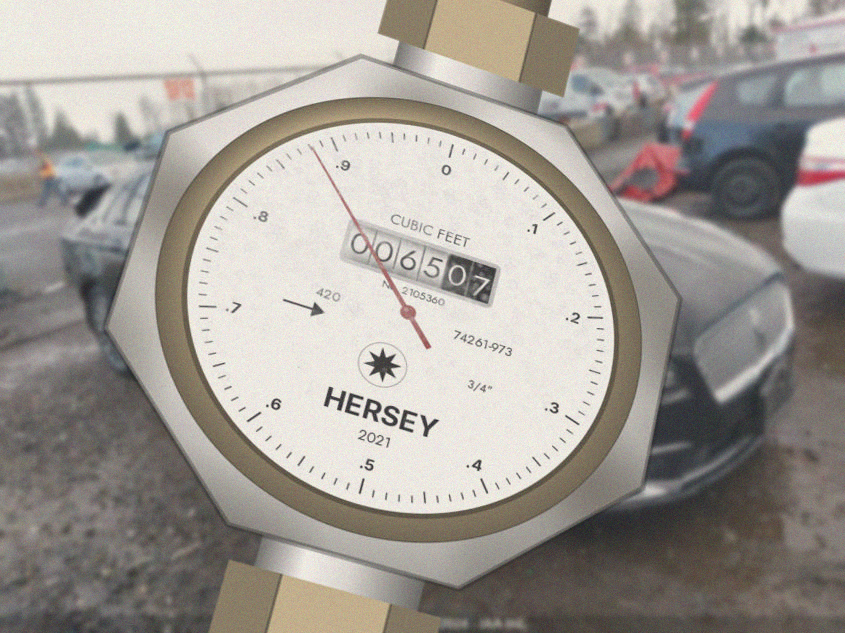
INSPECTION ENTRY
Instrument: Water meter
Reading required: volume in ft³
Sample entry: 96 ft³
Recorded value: 6506.88 ft³
